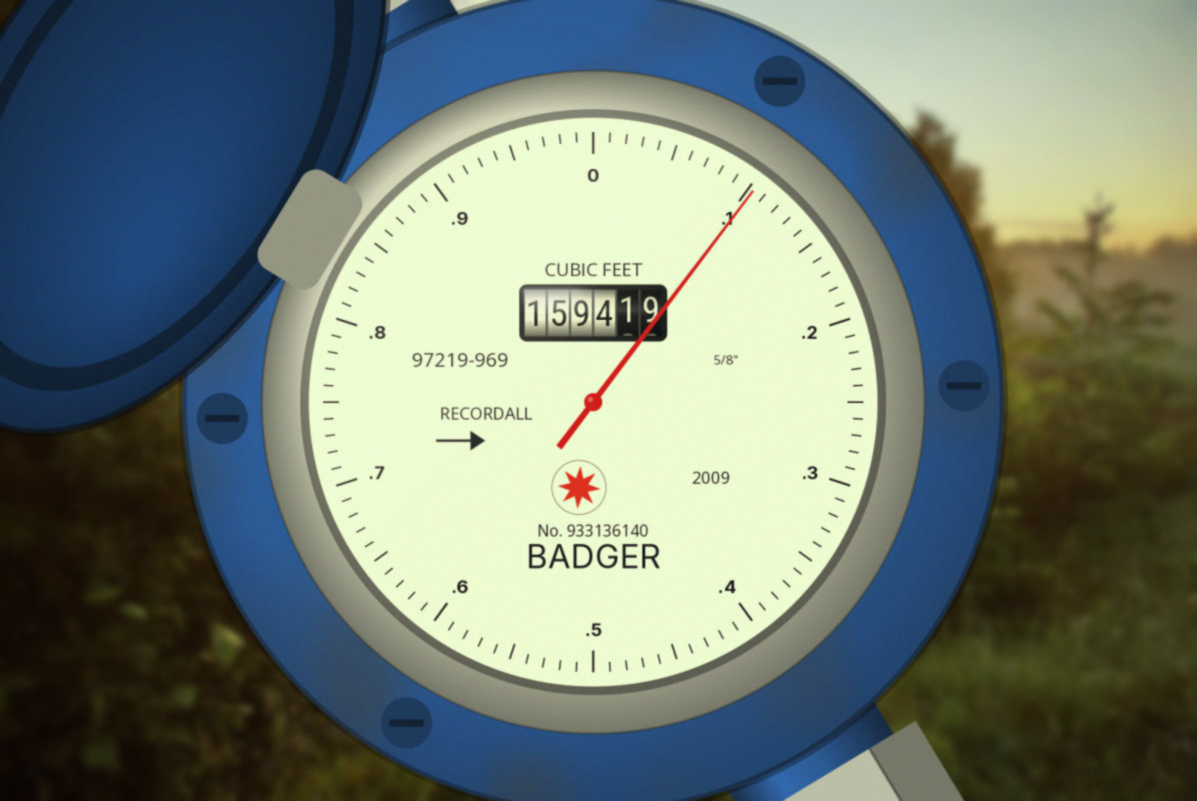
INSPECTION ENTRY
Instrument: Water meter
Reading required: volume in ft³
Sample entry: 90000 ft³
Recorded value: 159419.10 ft³
